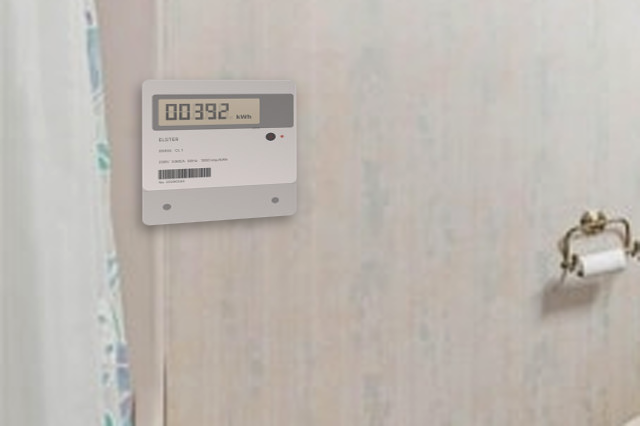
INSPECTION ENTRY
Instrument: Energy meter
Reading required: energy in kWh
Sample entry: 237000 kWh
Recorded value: 392 kWh
